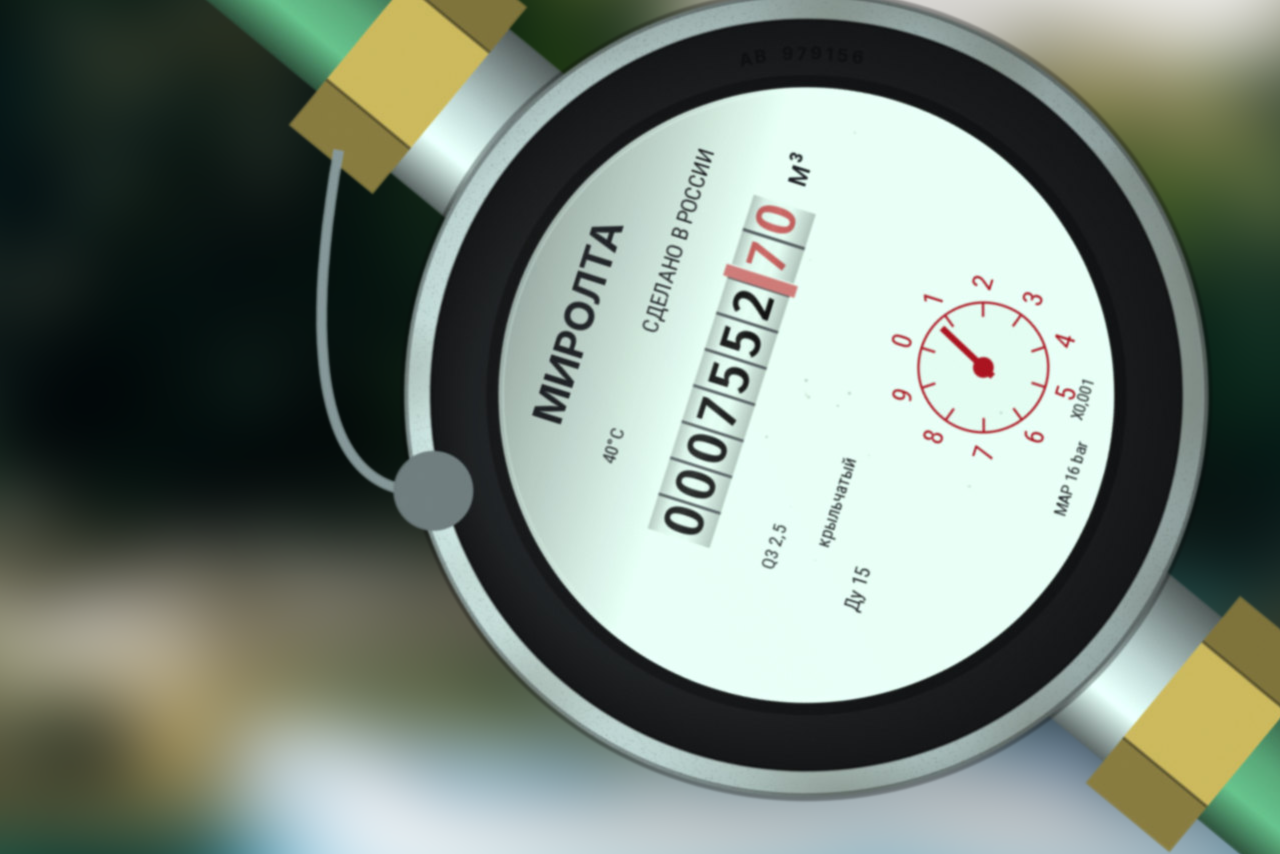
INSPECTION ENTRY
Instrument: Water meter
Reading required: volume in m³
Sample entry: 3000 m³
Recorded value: 7552.700 m³
